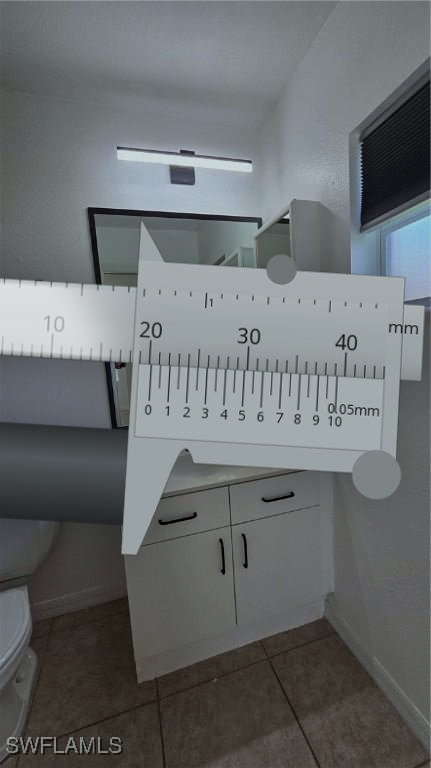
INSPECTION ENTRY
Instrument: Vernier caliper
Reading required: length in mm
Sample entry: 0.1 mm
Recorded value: 20.2 mm
